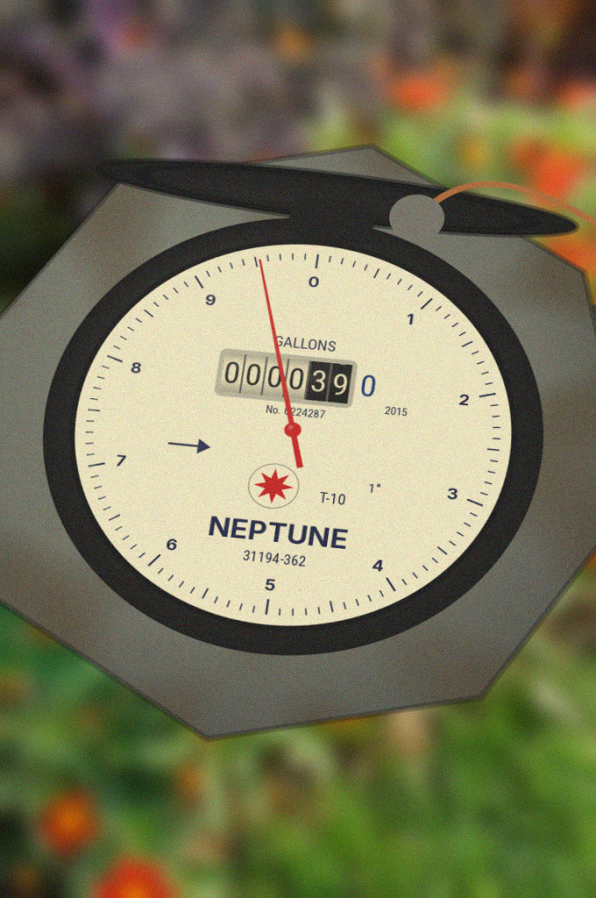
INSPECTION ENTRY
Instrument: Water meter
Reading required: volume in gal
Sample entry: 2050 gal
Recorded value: 389.5 gal
